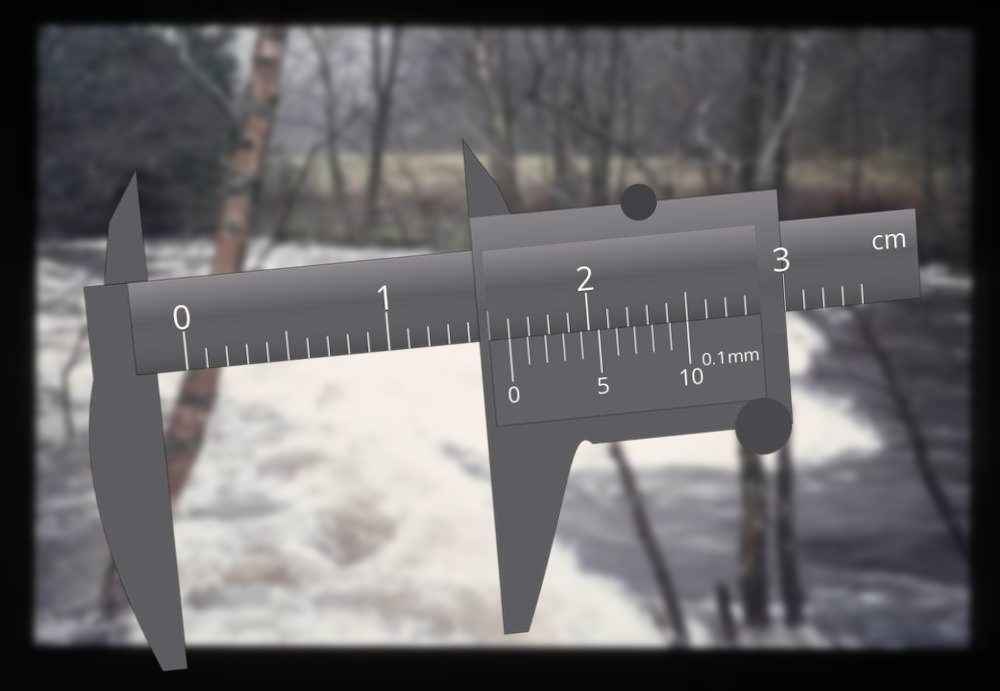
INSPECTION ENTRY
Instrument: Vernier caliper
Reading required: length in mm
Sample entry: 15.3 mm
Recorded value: 16.0 mm
